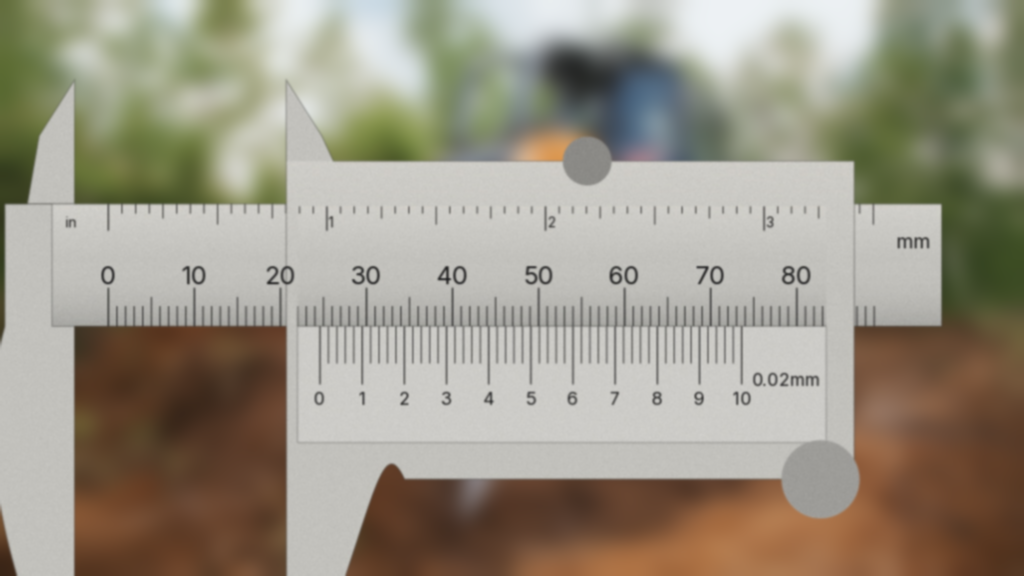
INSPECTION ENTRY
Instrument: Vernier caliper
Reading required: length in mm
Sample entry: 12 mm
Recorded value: 24.6 mm
